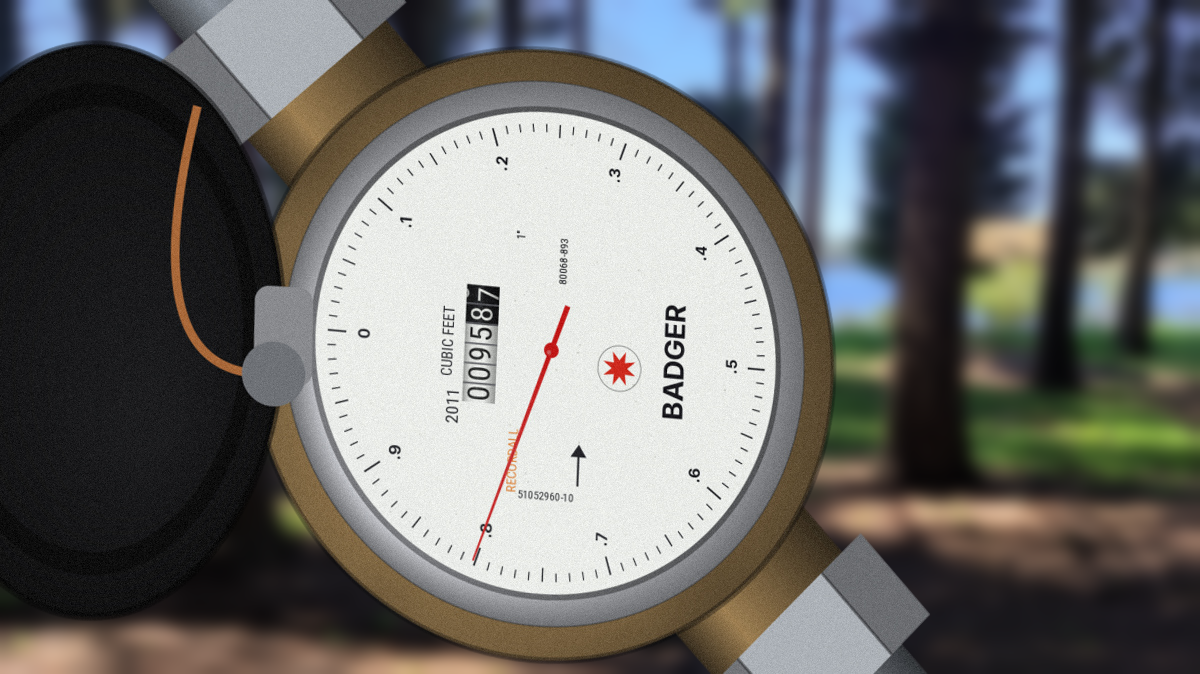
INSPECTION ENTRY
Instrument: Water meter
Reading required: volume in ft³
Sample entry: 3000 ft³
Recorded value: 9586.80 ft³
